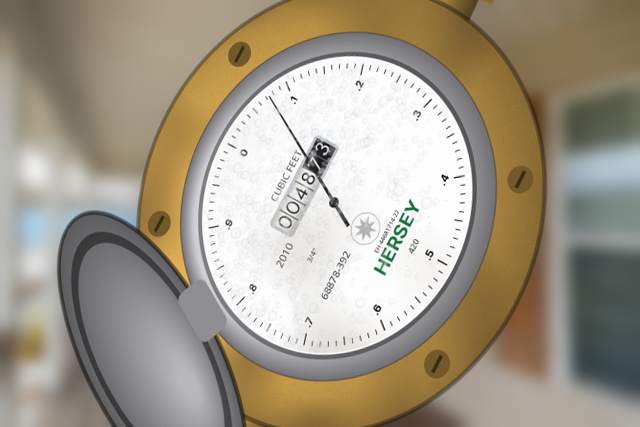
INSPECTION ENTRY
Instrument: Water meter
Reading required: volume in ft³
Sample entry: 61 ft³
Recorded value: 4873.07 ft³
